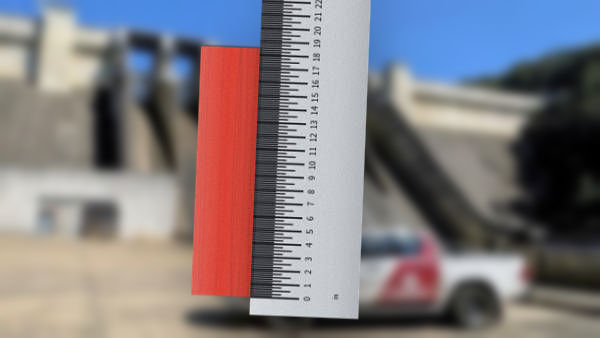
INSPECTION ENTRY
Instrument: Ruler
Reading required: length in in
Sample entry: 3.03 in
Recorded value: 18.5 in
